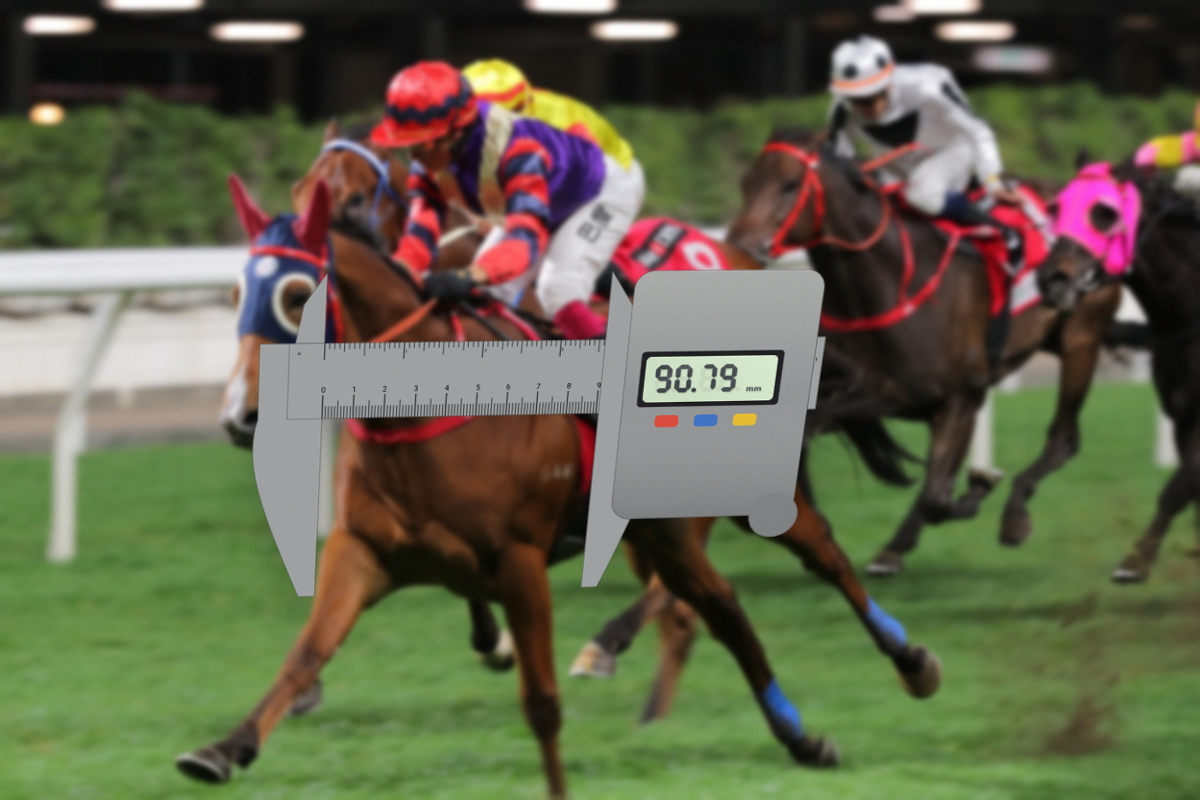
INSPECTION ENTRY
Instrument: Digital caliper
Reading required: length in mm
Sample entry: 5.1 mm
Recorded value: 90.79 mm
